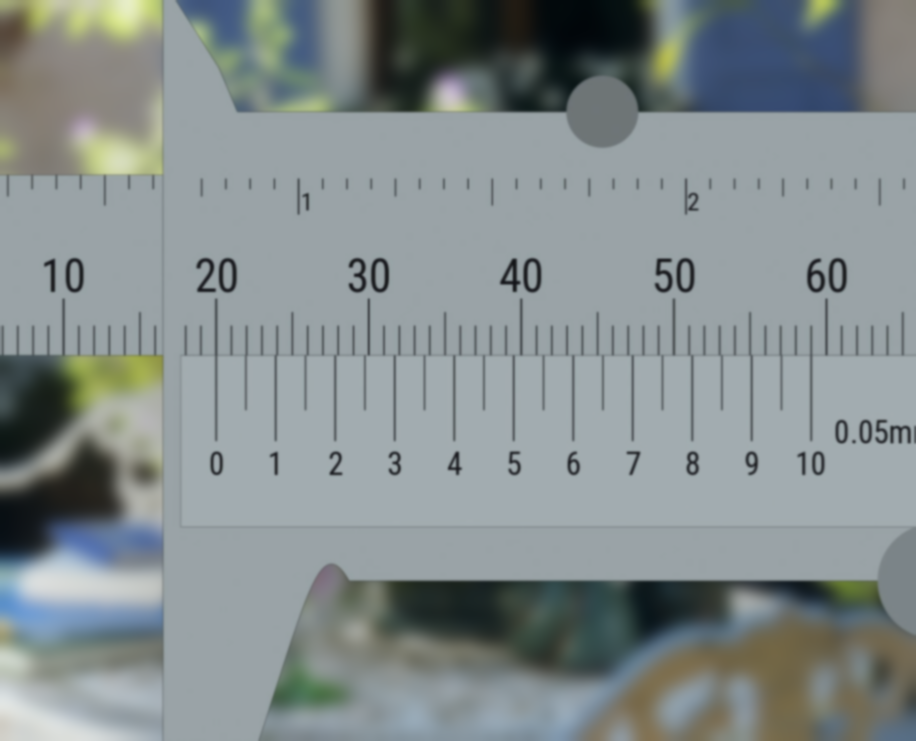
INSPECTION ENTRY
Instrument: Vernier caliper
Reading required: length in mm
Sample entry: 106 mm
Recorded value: 20.0 mm
